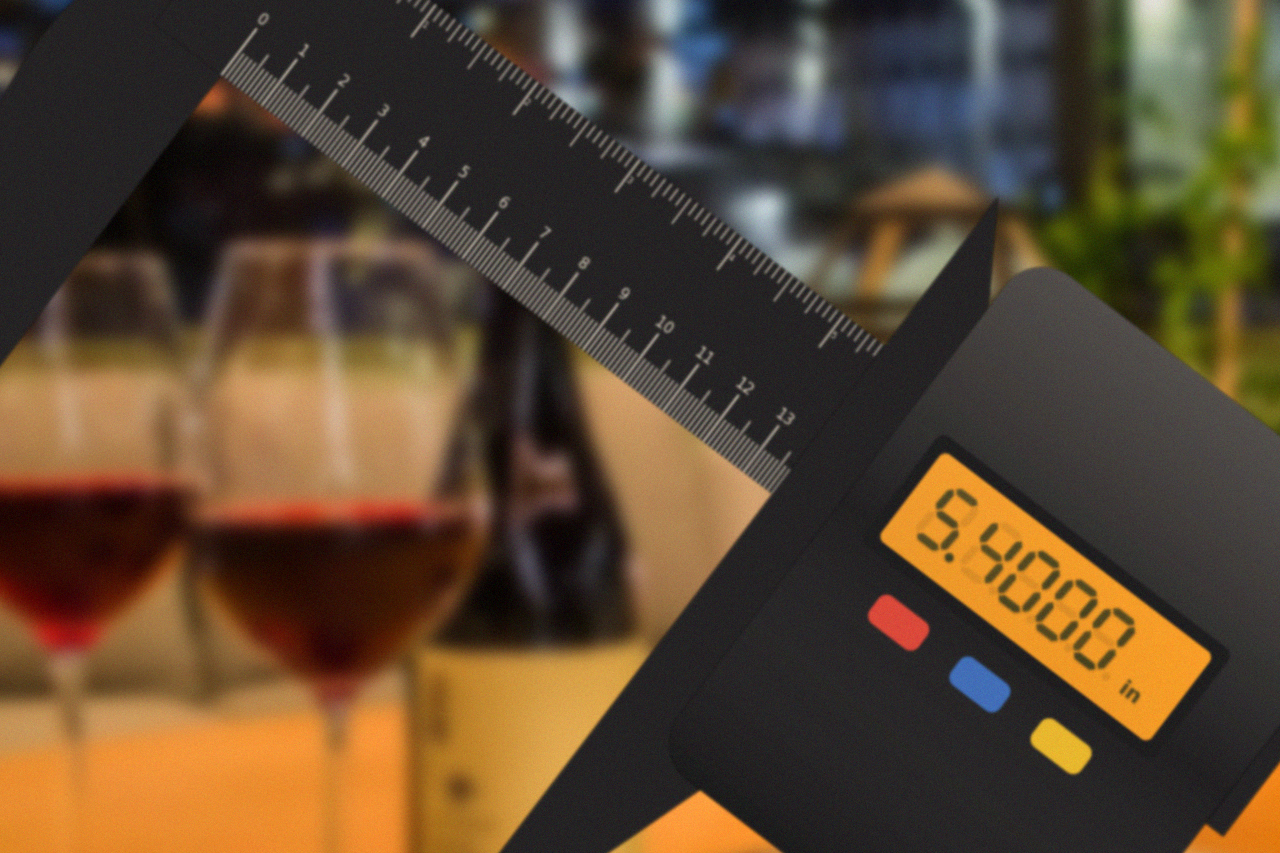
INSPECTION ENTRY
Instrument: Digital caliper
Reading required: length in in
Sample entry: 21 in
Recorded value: 5.4000 in
